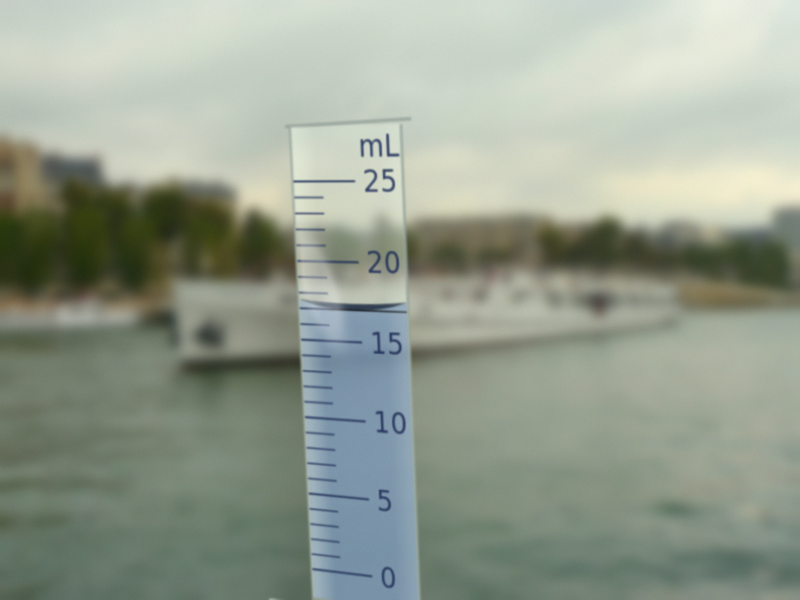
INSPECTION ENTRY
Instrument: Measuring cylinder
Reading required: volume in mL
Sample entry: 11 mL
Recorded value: 17 mL
